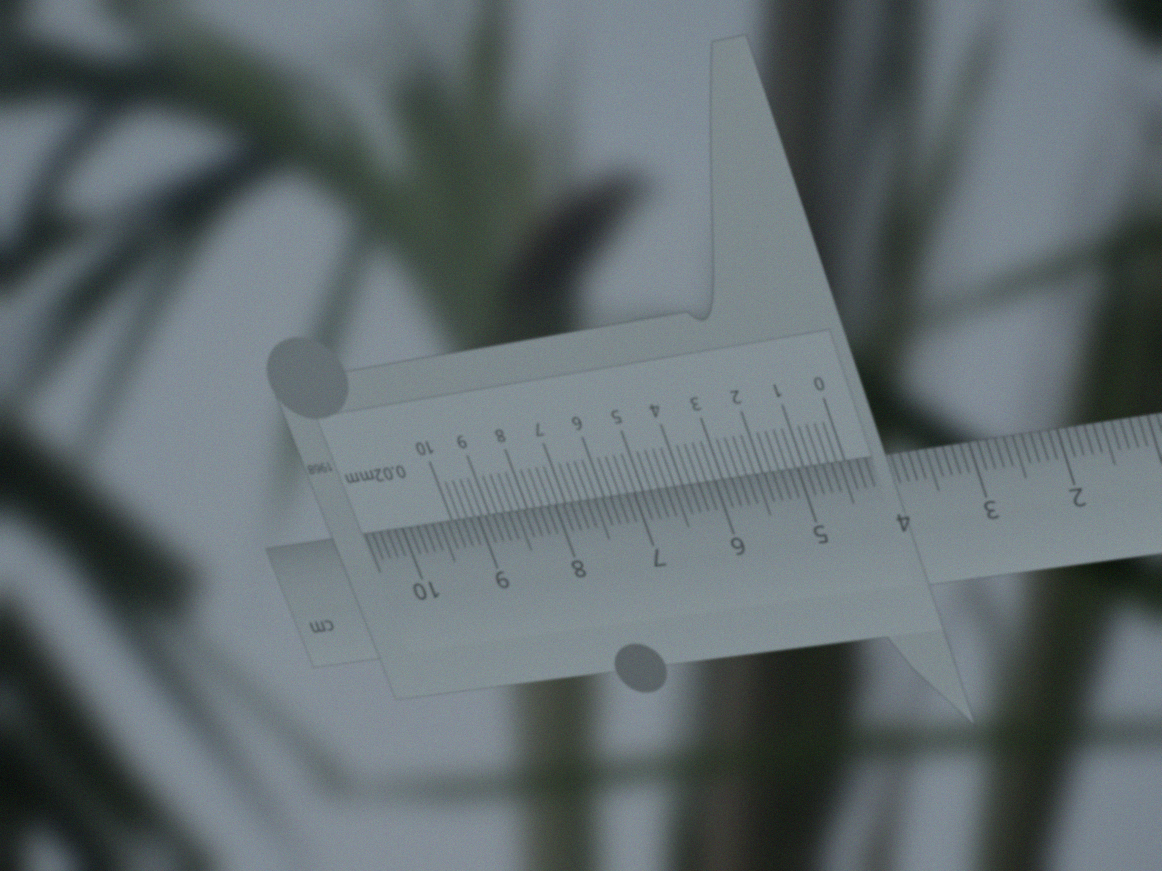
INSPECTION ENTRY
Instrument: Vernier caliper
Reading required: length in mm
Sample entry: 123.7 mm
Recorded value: 44.4 mm
